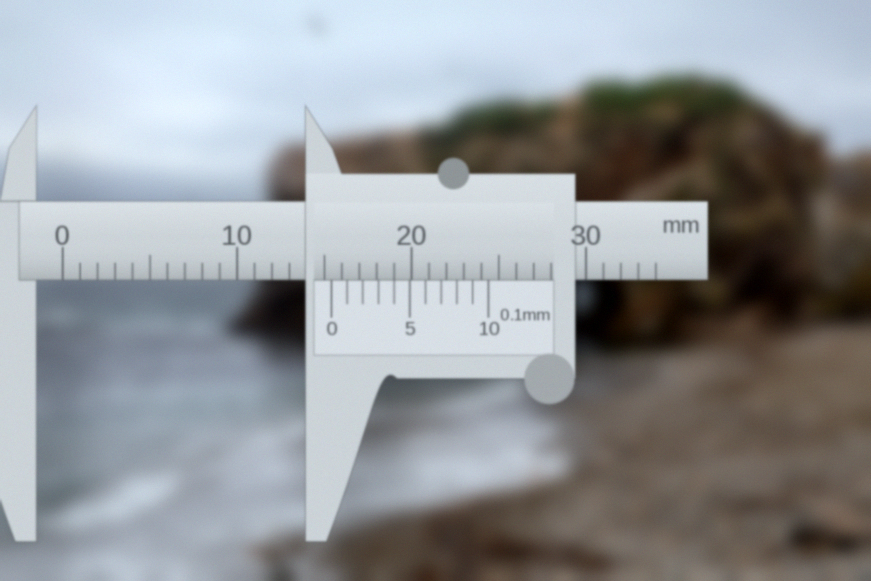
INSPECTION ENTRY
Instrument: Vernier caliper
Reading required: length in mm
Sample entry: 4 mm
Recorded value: 15.4 mm
